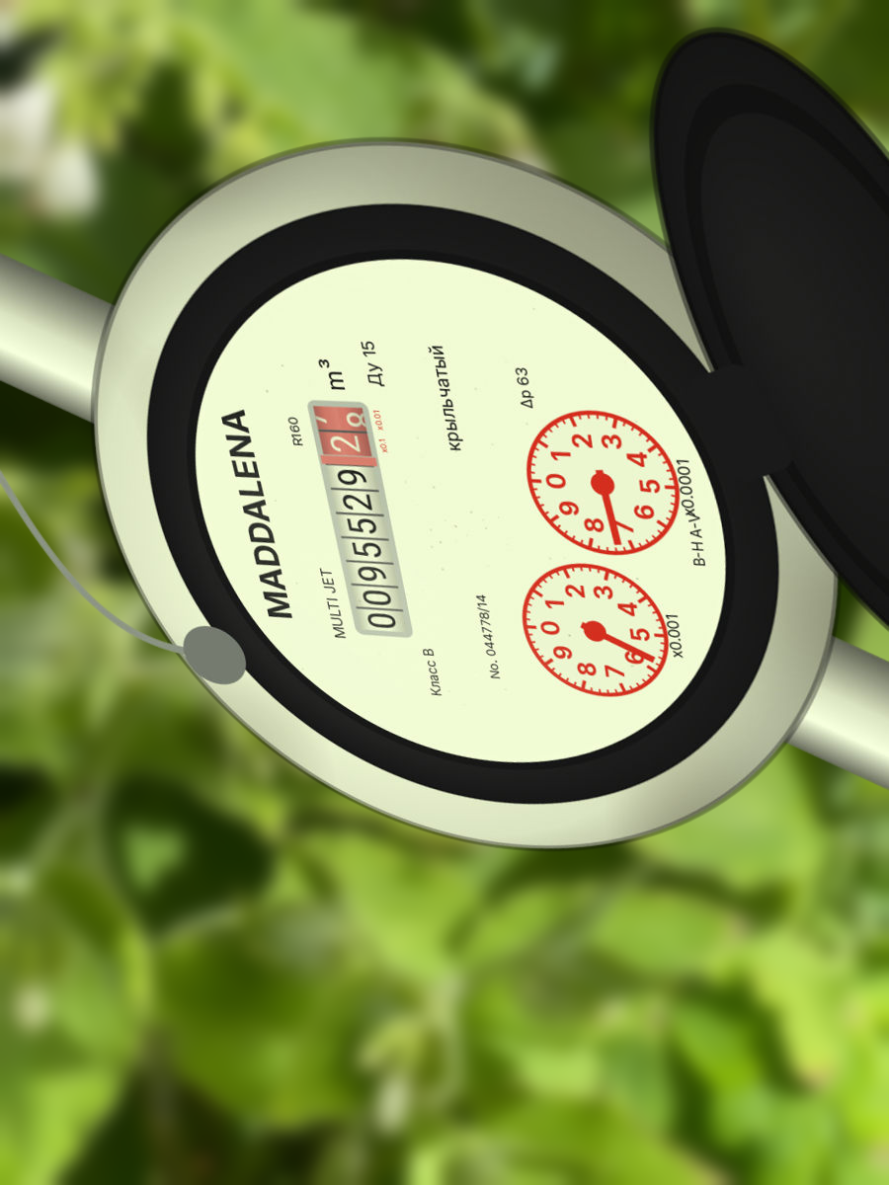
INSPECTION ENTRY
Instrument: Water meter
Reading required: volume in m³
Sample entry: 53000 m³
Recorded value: 95529.2757 m³
